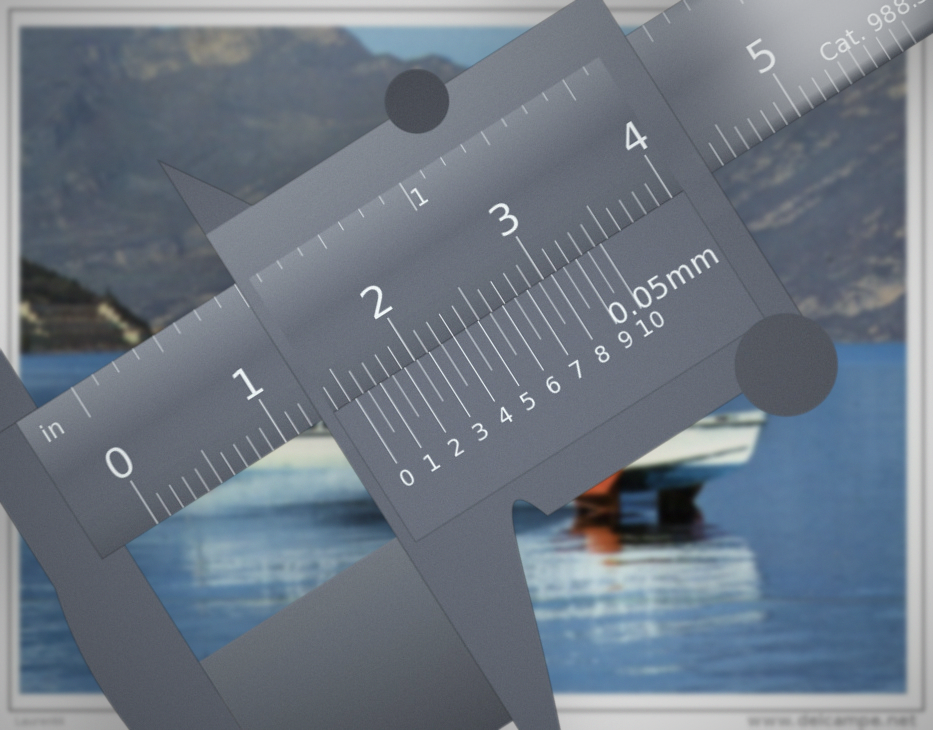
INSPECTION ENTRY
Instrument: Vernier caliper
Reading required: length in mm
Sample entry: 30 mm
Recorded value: 15.4 mm
